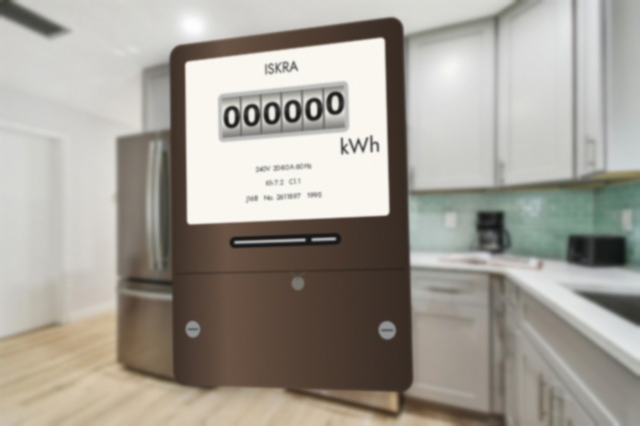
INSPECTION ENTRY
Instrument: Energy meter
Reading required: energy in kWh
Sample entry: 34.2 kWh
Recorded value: 0 kWh
